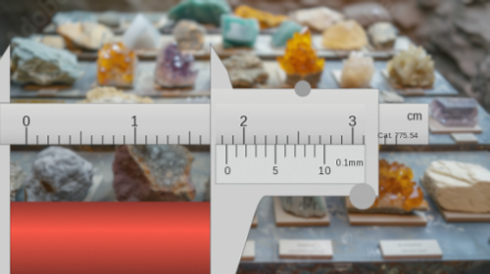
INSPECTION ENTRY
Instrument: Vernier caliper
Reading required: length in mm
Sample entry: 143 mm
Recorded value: 18.4 mm
